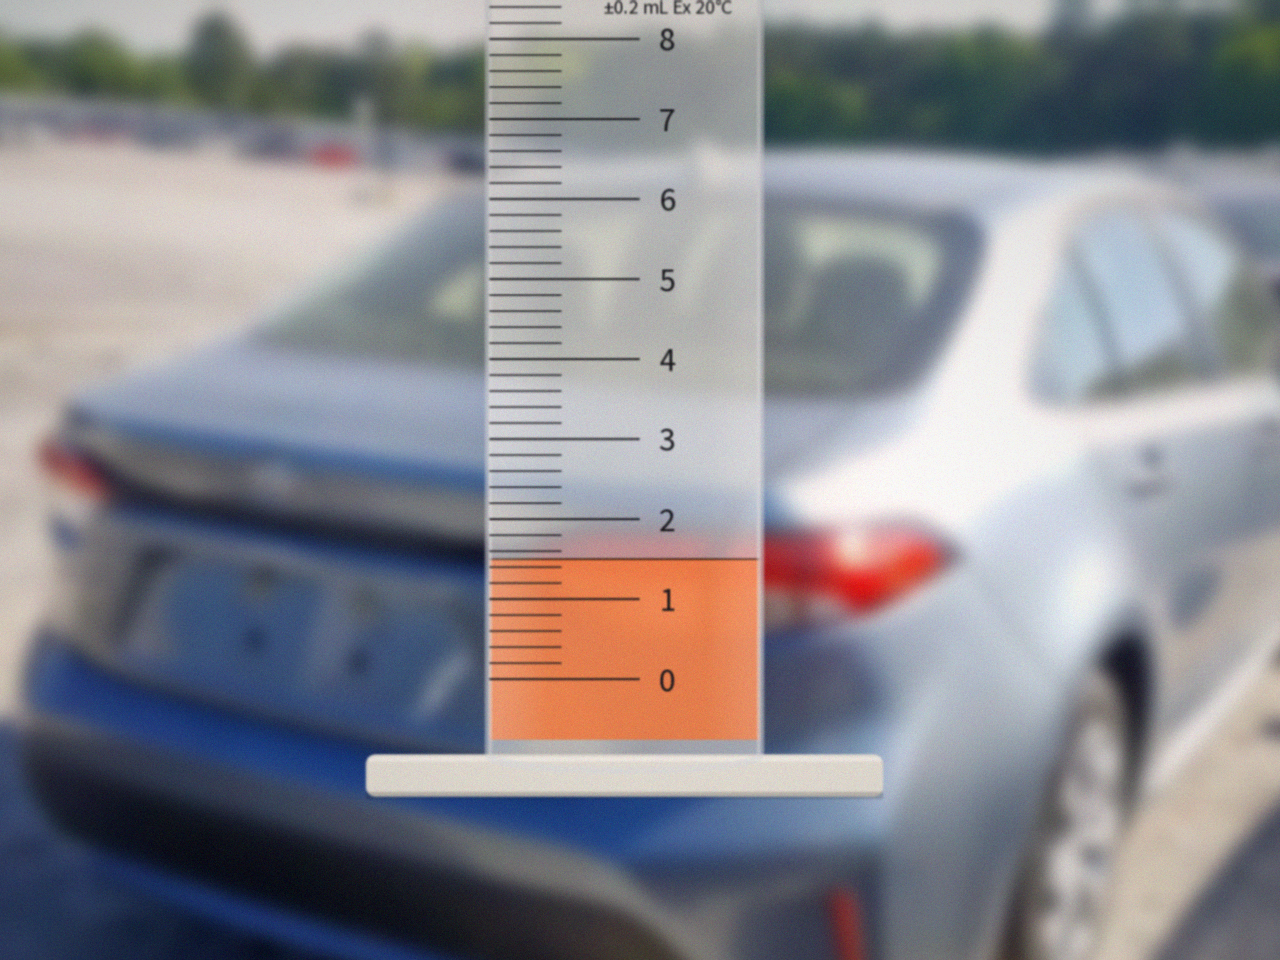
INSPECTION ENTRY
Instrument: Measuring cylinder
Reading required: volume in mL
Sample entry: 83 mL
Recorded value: 1.5 mL
